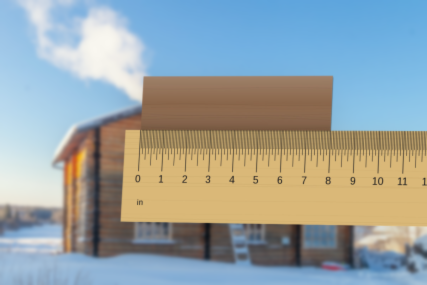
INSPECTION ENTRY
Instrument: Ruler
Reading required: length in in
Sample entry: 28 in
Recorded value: 8 in
